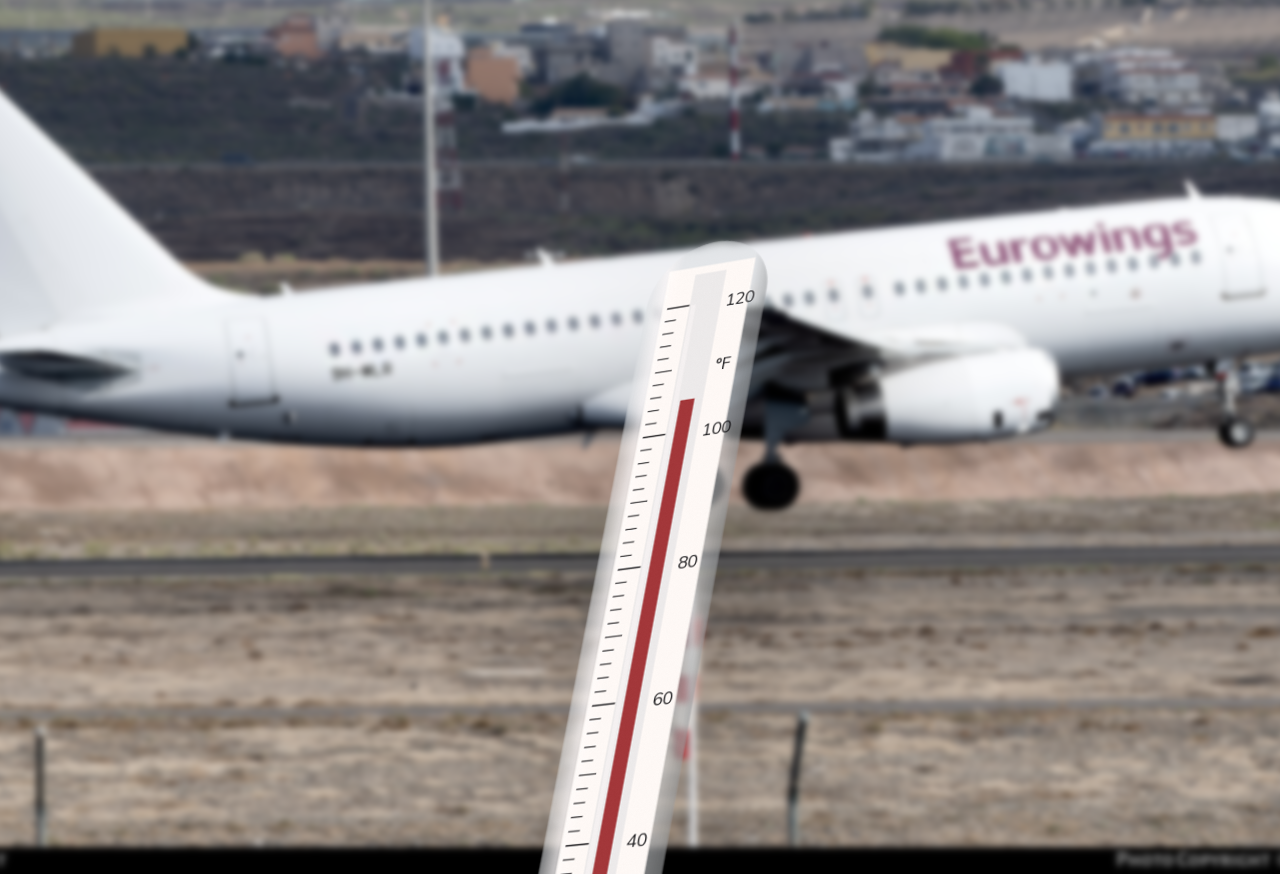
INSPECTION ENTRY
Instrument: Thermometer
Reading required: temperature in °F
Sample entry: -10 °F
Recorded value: 105 °F
